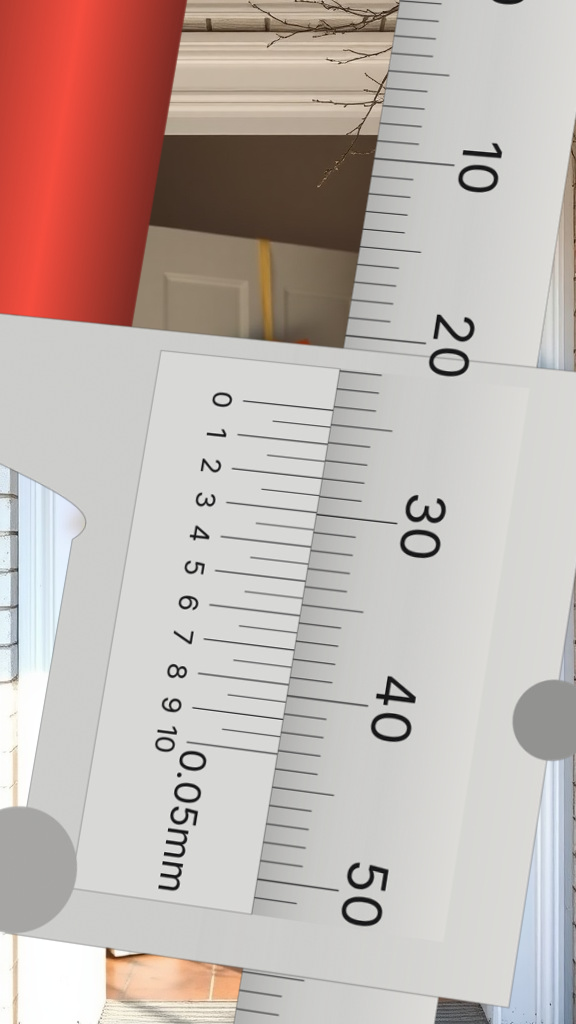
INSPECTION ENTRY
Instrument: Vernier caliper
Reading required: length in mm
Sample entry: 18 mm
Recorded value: 24.2 mm
